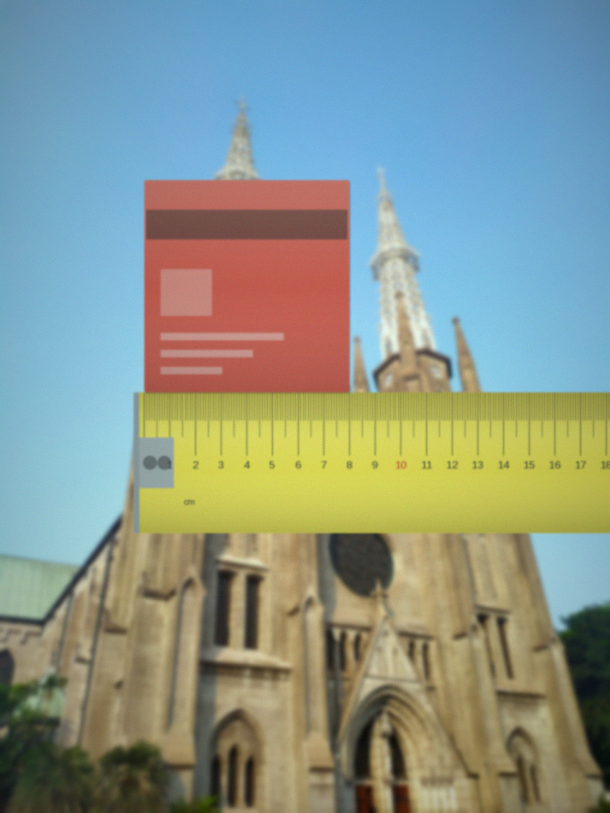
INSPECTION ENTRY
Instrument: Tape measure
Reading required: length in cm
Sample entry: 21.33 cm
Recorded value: 8 cm
